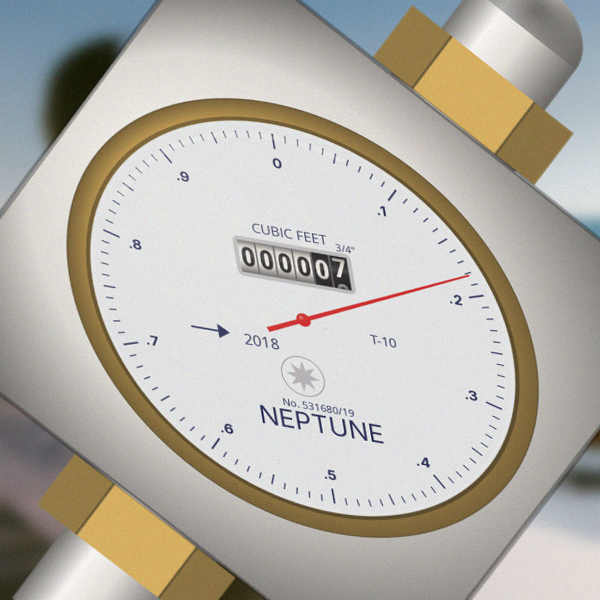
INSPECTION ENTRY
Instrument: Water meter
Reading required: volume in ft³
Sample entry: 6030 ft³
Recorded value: 7.18 ft³
